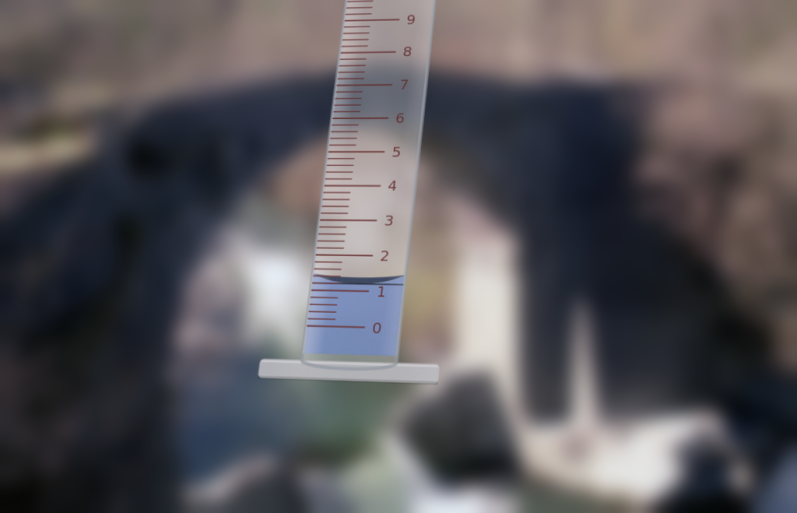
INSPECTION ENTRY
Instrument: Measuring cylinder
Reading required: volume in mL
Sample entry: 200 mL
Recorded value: 1.2 mL
